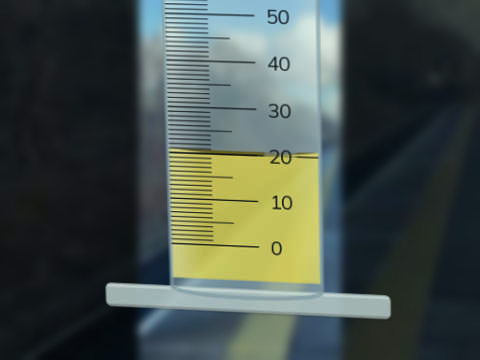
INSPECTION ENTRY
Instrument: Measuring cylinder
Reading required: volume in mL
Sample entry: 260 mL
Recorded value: 20 mL
